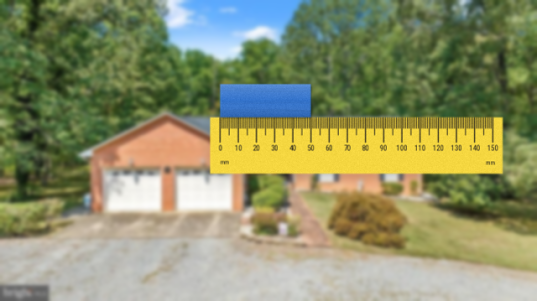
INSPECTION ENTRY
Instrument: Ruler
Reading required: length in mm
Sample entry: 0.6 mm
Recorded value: 50 mm
